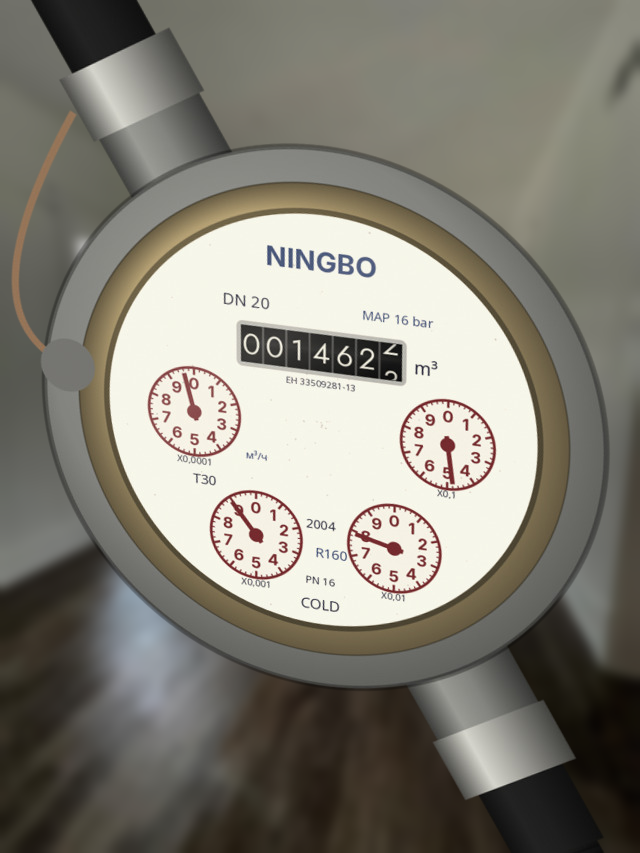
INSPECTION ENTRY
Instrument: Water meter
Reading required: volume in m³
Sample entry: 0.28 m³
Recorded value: 14622.4789 m³
